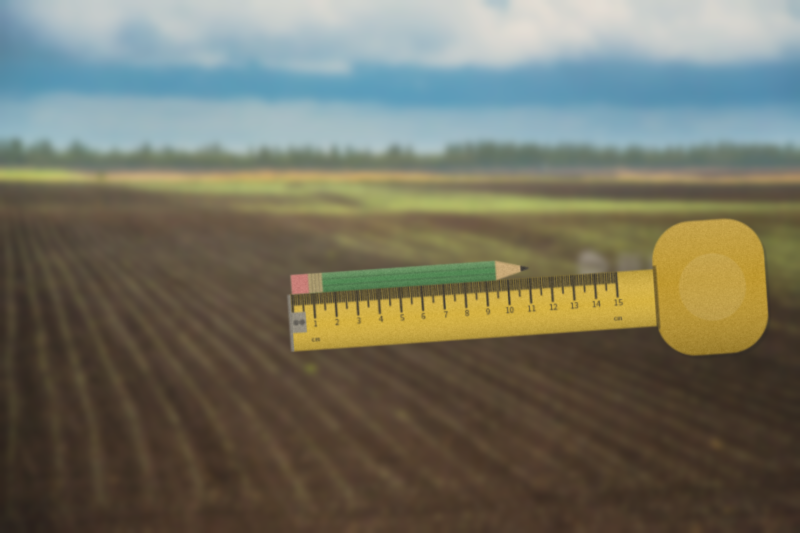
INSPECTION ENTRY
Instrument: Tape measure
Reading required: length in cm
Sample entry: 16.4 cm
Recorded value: 11 cm
